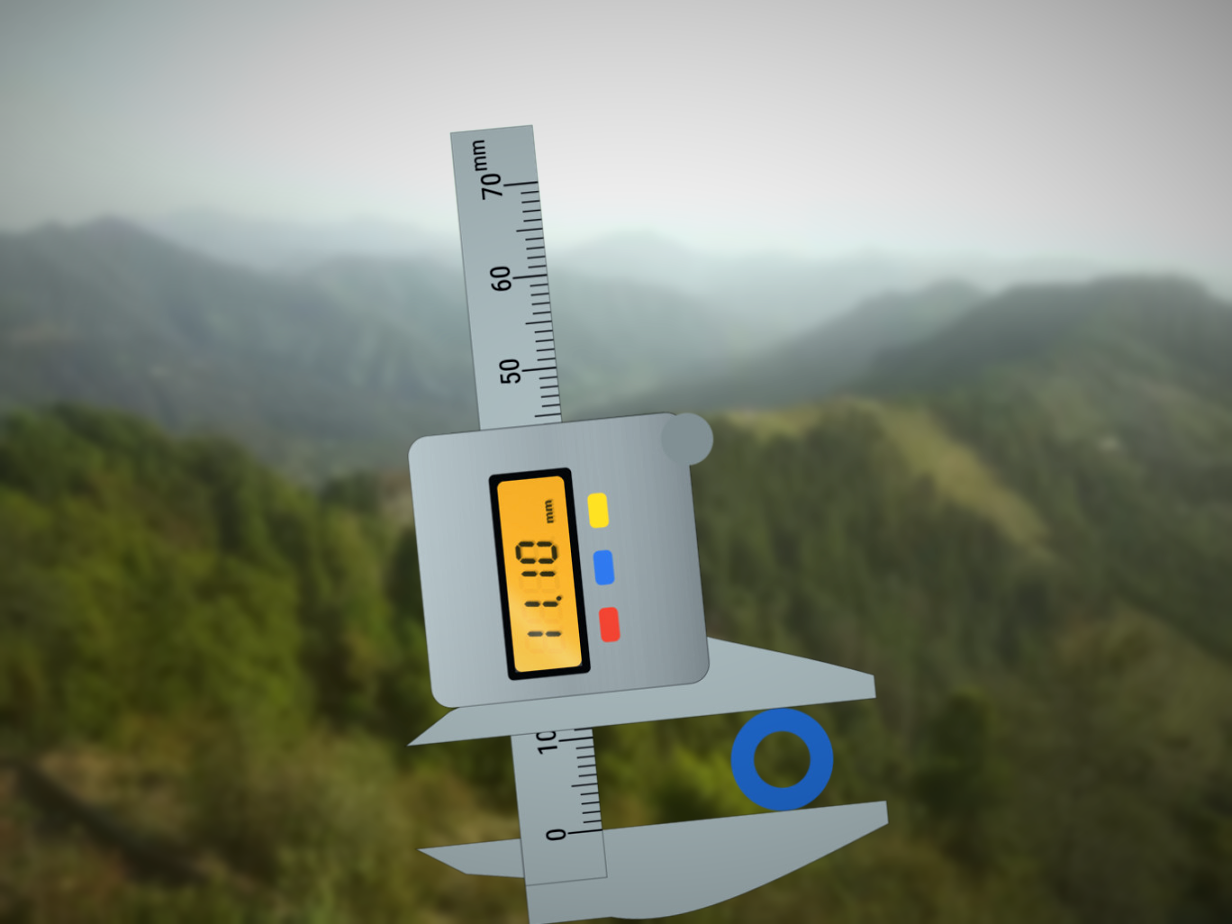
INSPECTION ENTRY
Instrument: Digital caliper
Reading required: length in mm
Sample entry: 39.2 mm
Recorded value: 11.10 mm
